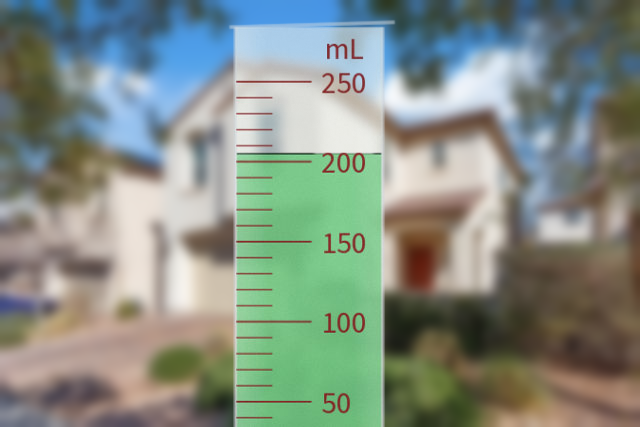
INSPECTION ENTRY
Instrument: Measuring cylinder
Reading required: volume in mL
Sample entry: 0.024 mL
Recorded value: 205 mL
